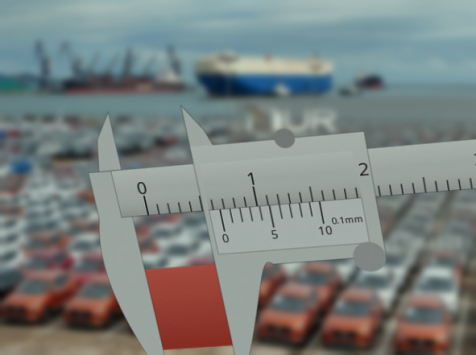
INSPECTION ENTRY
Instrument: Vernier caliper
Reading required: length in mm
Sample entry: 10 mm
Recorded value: 6.6 mm
